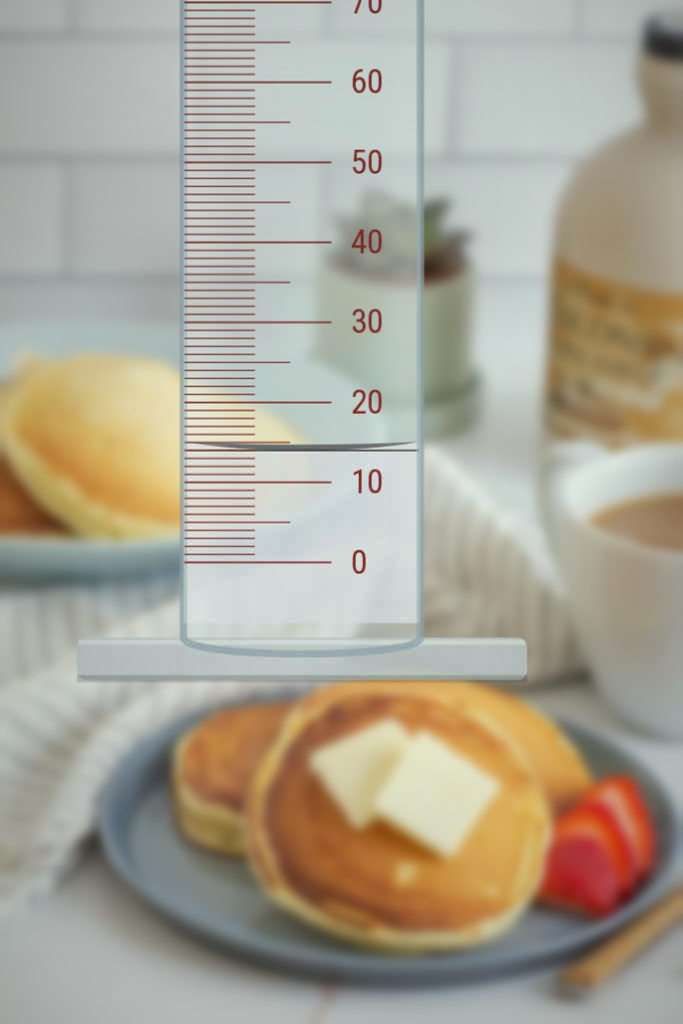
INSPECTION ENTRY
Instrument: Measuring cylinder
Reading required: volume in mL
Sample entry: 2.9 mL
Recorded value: 14 mL
